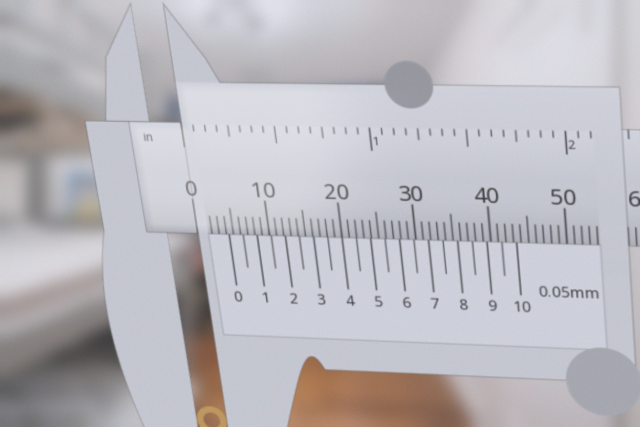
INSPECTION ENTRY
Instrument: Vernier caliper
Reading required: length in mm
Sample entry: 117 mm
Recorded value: 4.4 mm
